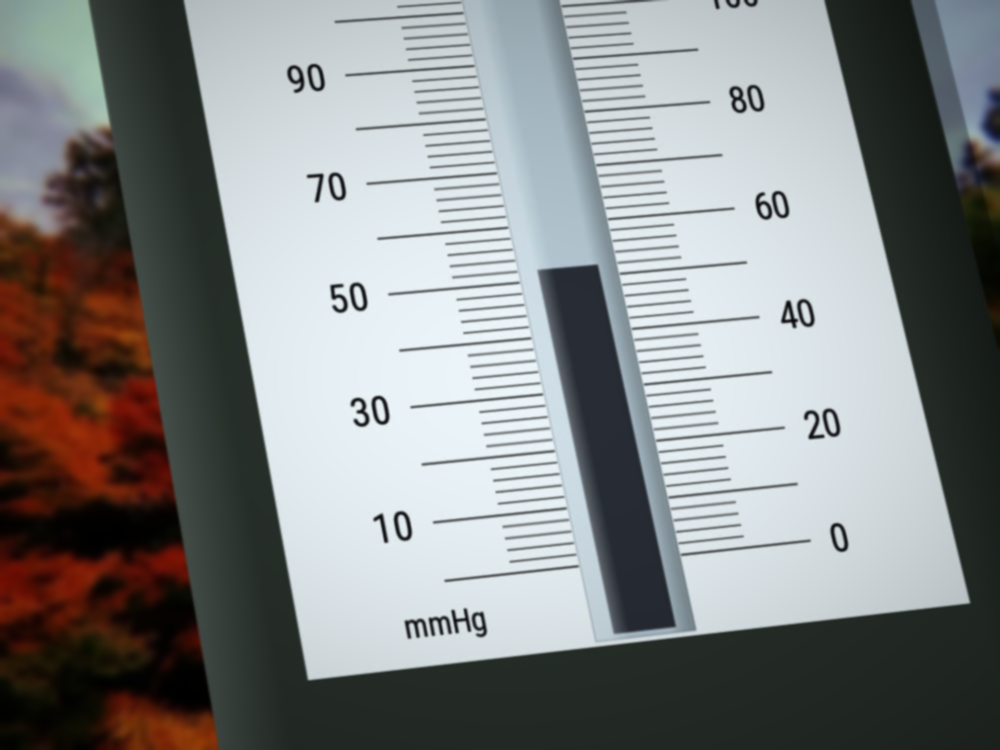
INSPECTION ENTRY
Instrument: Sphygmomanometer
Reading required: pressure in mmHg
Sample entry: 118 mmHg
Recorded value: 52 mmHg
